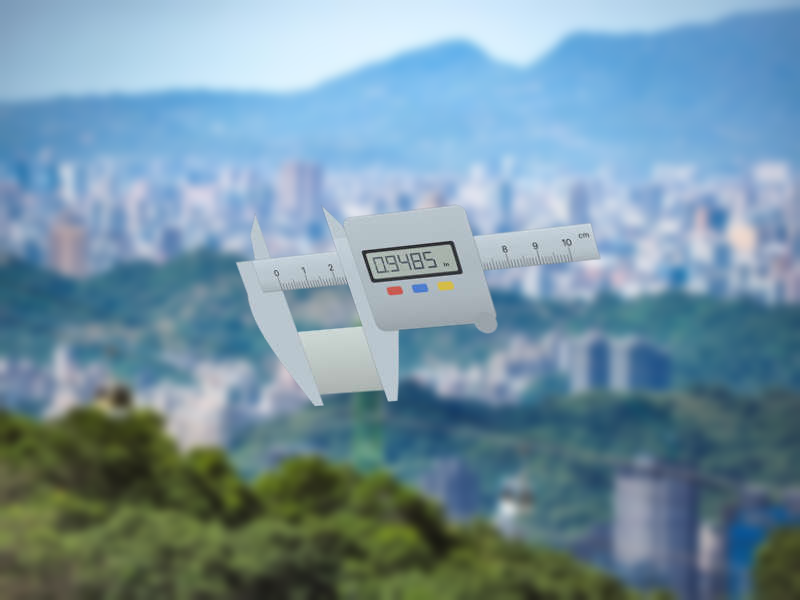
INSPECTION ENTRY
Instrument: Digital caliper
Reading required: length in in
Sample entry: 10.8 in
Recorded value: 0.9485 in
